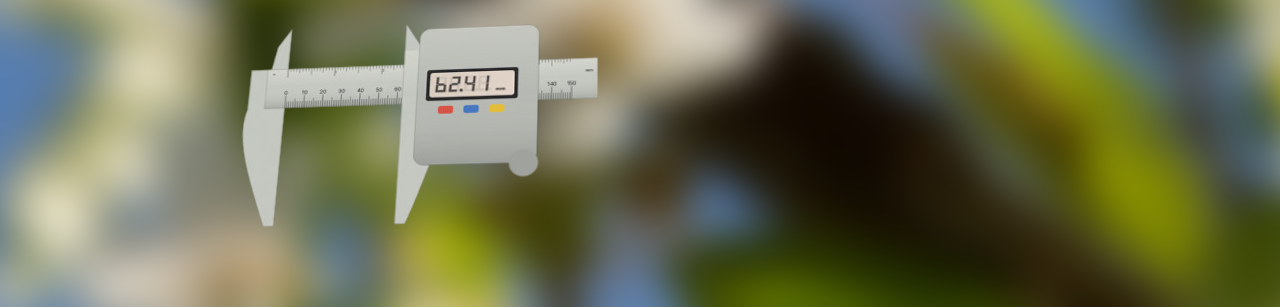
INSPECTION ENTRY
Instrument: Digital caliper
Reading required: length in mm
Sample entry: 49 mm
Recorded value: 62.41 mm
